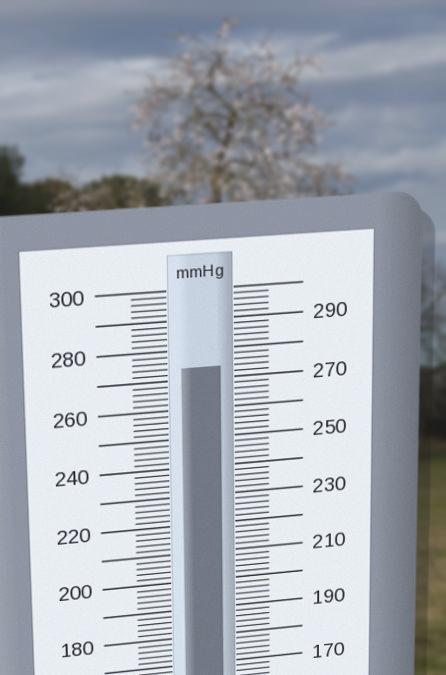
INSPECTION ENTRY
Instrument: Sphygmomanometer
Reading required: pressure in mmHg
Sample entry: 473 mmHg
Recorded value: 274 mmHg
